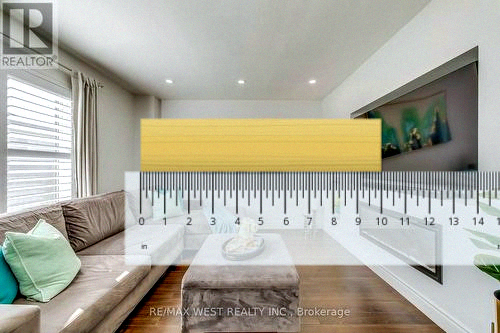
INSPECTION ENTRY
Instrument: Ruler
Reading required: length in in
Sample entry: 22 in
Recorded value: 10 in
